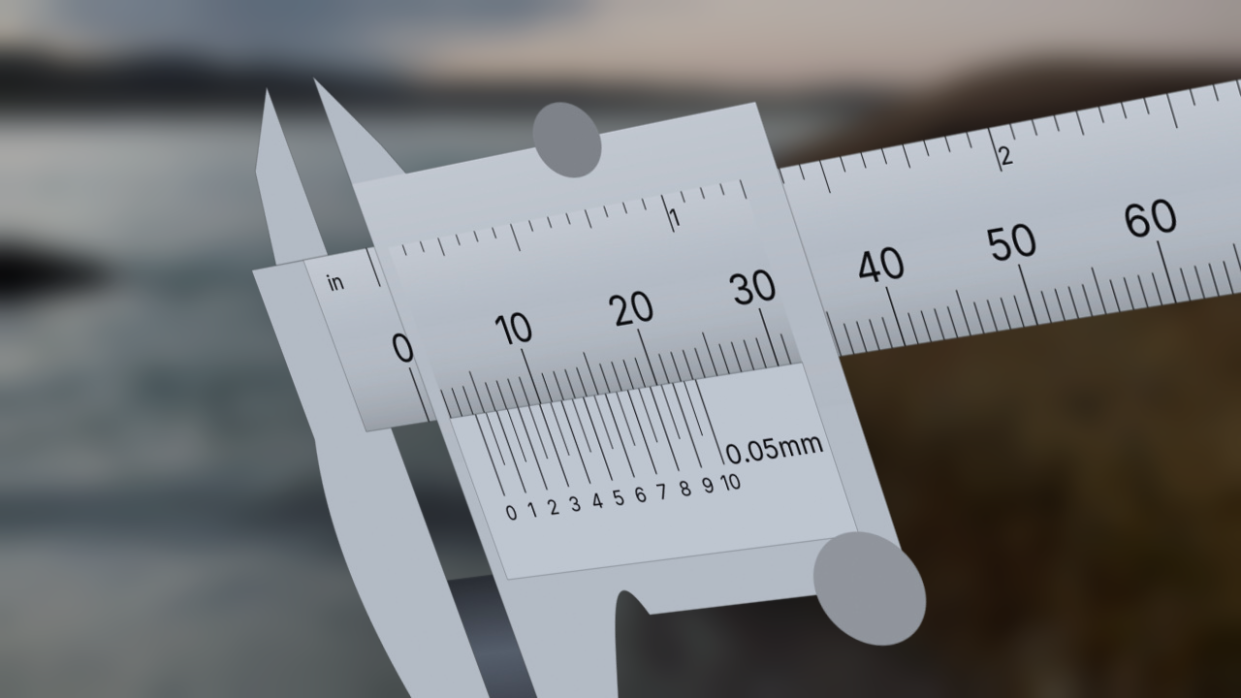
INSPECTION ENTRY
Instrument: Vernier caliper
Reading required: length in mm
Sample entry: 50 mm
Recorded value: 4.2 mm
